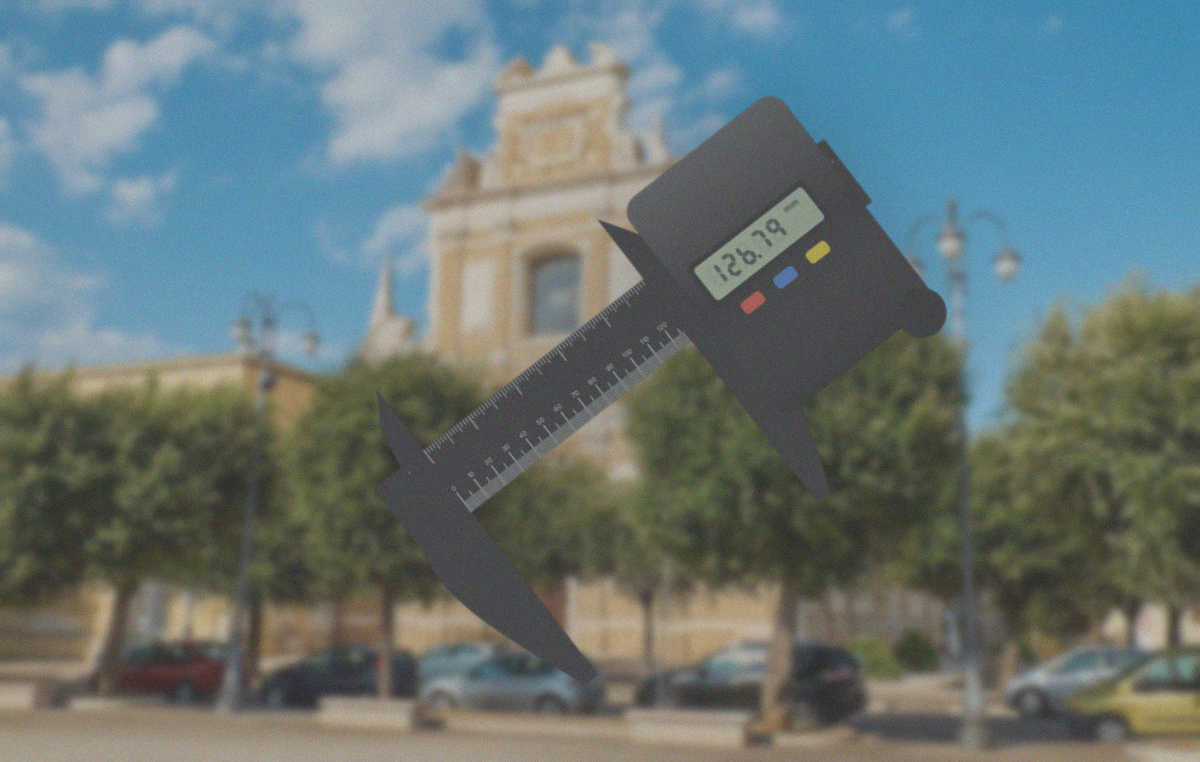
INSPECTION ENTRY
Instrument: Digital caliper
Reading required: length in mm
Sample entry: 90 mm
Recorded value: 126.79 mm
